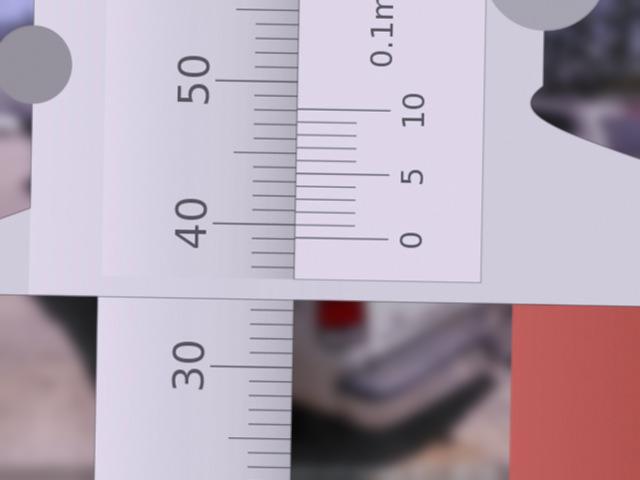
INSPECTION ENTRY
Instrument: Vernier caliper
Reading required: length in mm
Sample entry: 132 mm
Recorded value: 39.1 mm
